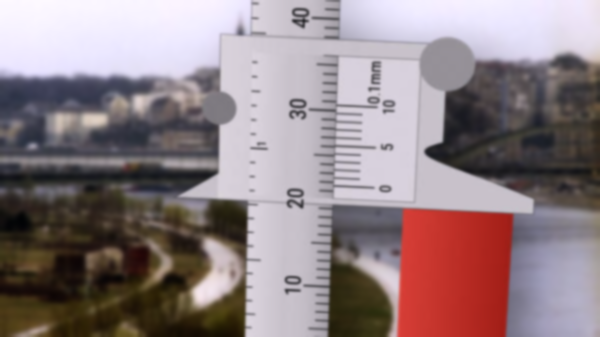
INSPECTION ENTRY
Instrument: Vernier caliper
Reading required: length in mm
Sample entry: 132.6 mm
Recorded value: 21.6 mm
